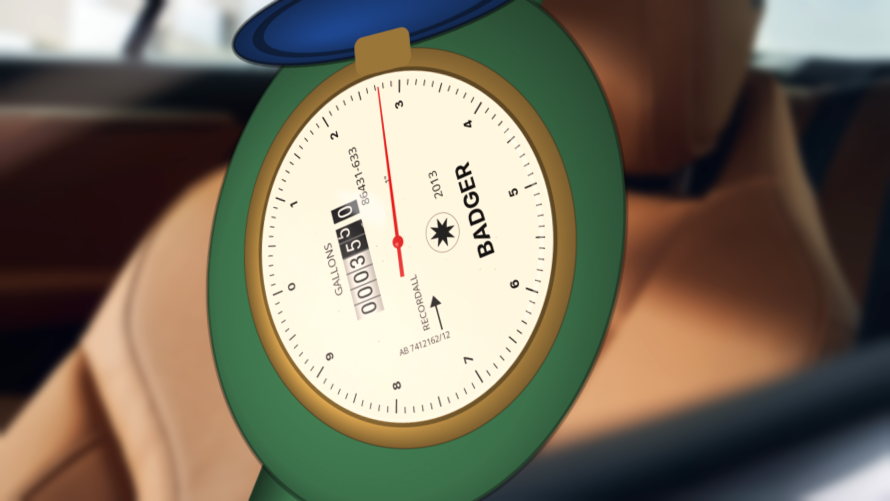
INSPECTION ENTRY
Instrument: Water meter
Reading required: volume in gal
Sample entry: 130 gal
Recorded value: 3552.7 gal
